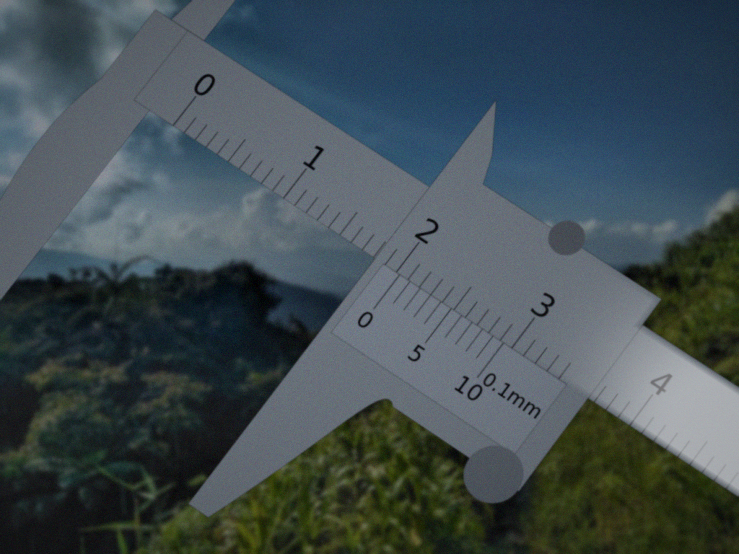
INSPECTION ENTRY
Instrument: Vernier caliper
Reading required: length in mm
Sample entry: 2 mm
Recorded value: 20.3 mm
